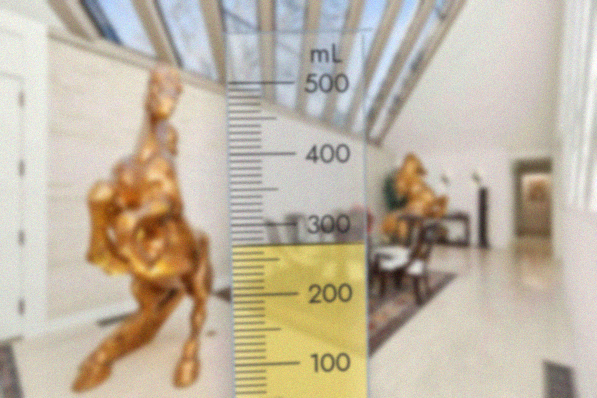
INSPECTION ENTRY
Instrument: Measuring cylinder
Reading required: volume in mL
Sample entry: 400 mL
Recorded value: 270 mL
